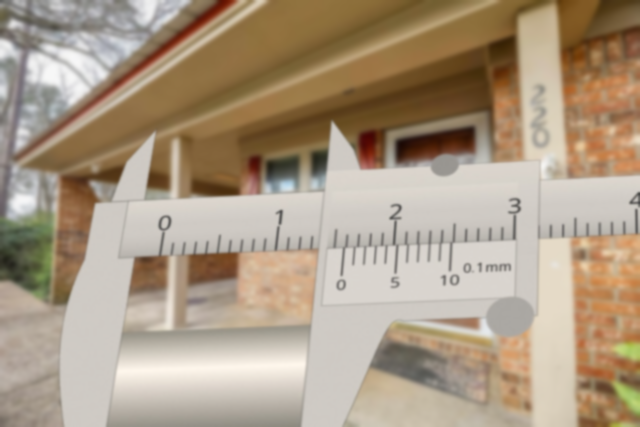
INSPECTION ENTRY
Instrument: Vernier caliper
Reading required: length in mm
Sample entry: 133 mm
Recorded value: 15.8 mm
